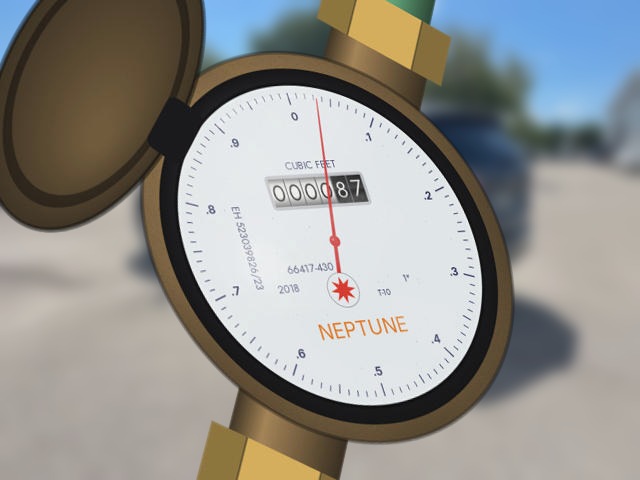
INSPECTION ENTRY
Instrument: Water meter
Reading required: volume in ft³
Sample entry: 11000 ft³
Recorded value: 87.03 ft³
